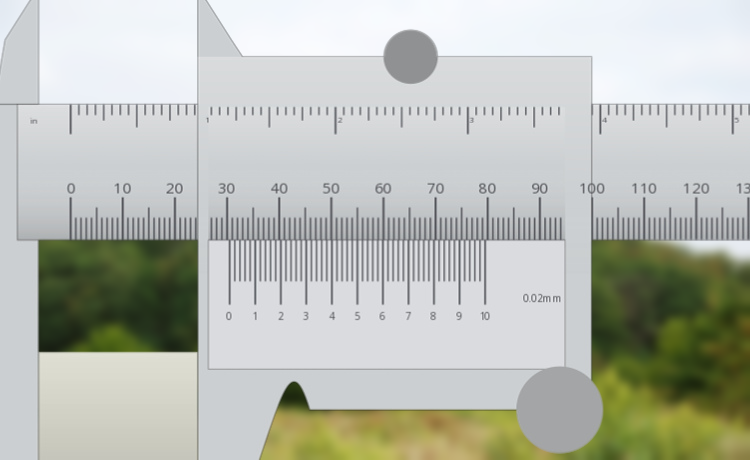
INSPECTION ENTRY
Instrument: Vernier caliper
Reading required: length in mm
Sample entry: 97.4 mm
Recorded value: 30.5 mm
